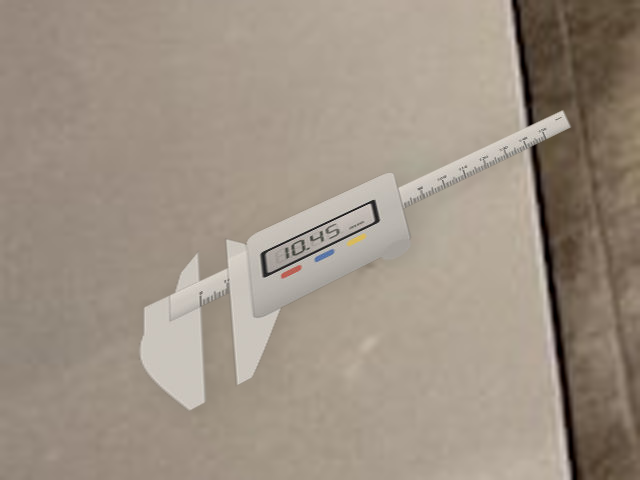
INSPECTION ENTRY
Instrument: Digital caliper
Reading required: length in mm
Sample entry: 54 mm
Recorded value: 10.45 mm
